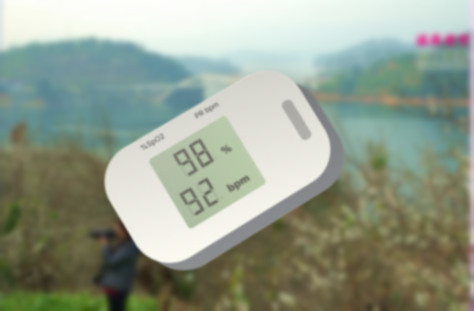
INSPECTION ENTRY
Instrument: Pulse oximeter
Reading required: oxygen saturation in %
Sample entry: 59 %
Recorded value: 98 %
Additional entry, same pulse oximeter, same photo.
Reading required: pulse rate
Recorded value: 92 bpm
